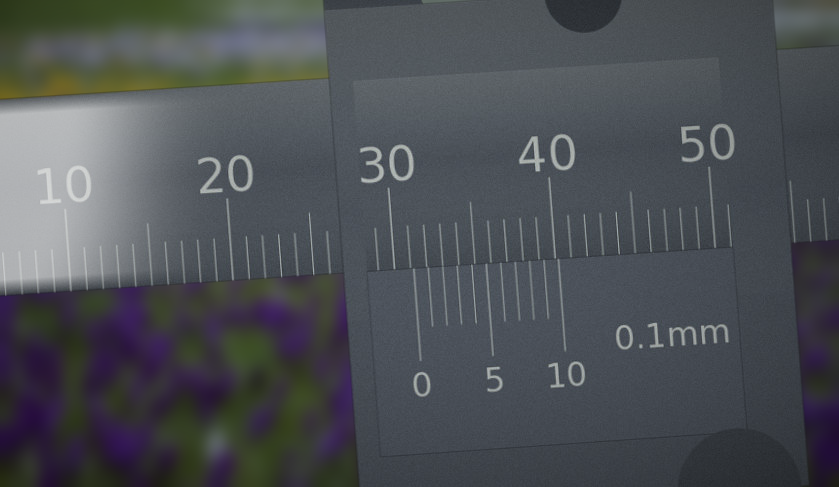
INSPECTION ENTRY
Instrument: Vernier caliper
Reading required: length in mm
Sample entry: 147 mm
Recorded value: 31.2 mm
